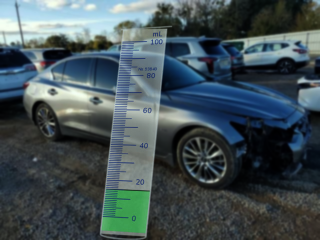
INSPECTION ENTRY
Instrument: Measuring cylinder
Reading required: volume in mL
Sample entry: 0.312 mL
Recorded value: 15 mL
